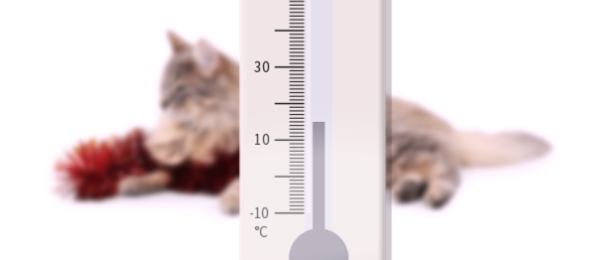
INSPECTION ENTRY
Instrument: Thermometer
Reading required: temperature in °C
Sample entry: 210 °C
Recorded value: 15 °C
